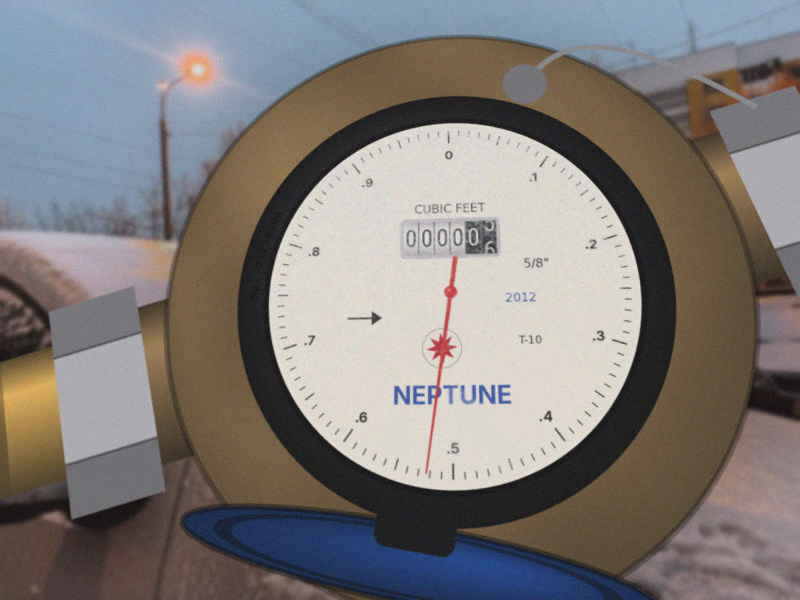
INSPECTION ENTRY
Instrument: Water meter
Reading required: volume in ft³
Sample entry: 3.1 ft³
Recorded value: 5.52 ft³
